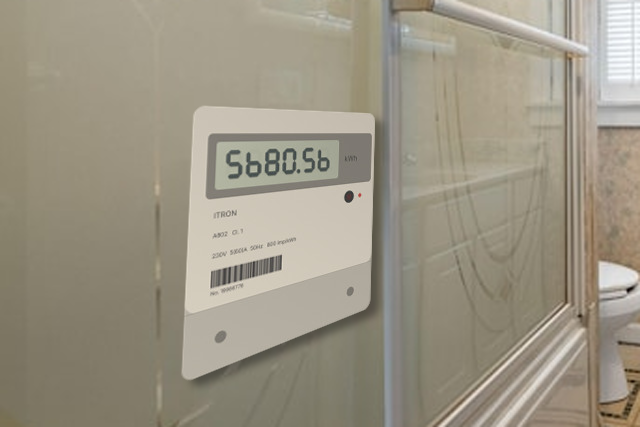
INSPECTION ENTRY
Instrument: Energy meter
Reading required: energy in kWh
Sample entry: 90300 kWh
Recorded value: 5680.56 kWh
